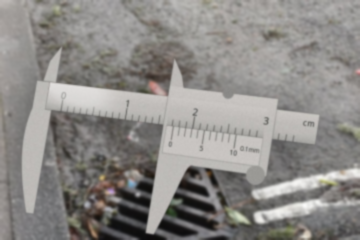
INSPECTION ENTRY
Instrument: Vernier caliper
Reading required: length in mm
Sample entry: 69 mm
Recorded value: 17.2 mm
